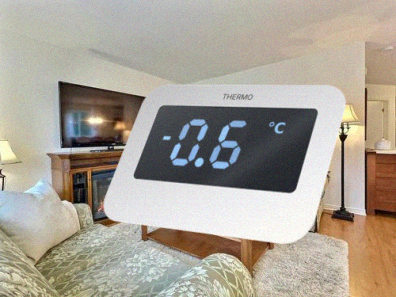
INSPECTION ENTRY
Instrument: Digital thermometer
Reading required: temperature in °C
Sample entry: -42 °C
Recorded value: -0.6 °C
